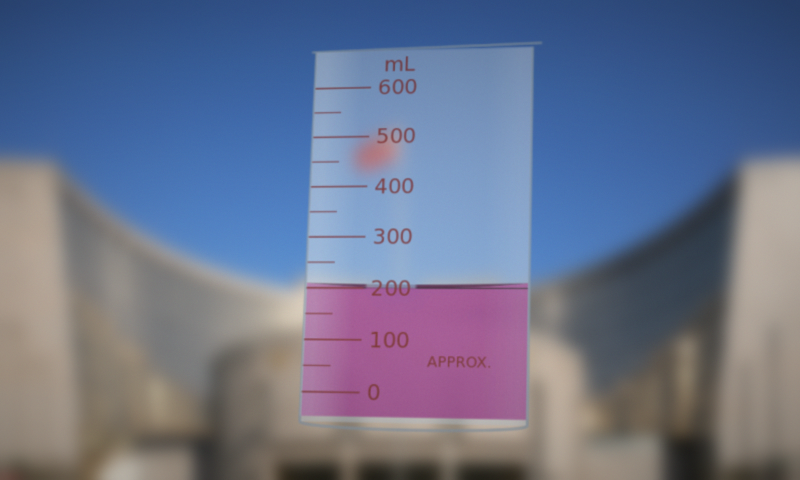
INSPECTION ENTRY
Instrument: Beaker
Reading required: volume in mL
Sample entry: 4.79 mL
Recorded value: 200 mL
